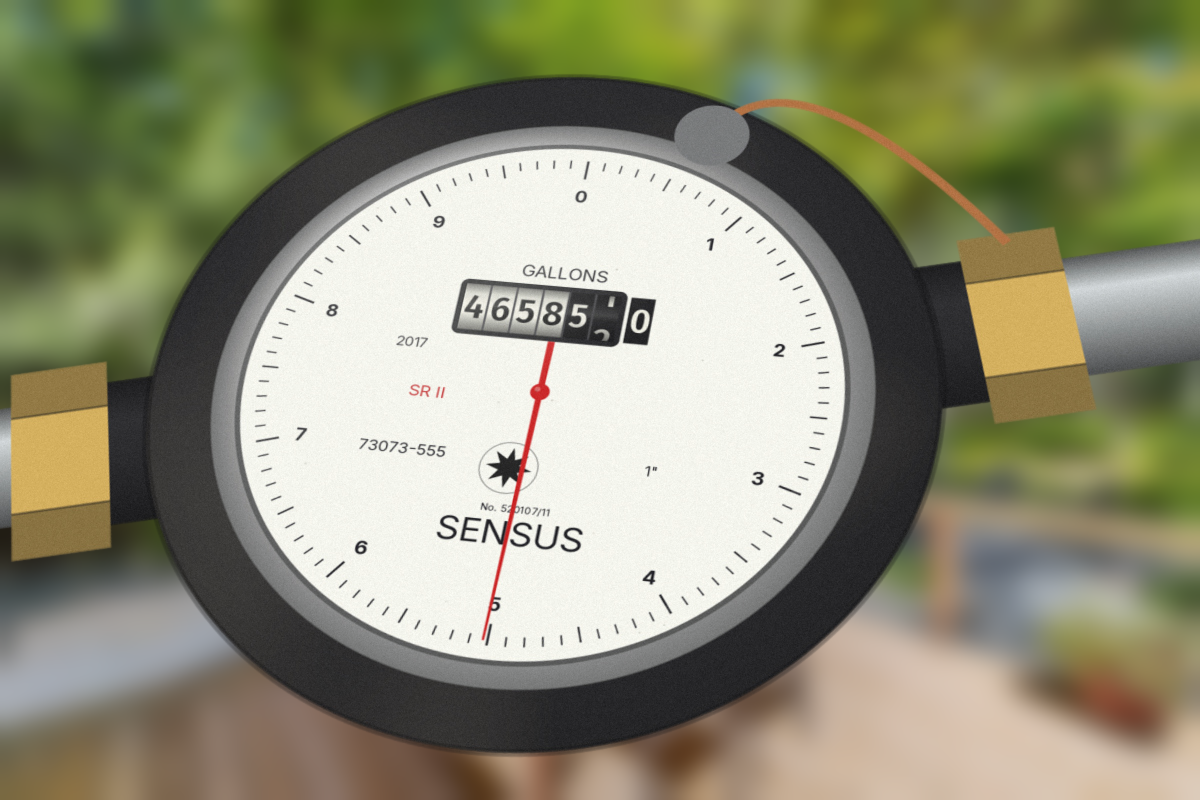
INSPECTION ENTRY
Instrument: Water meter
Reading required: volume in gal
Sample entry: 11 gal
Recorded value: 4658515.0 gal
